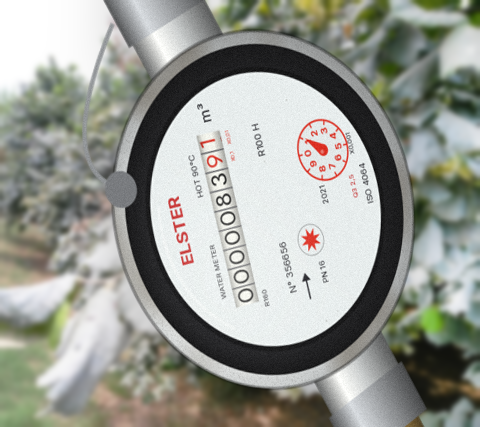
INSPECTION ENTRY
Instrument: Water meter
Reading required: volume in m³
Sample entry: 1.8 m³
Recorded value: 83.911 m³
